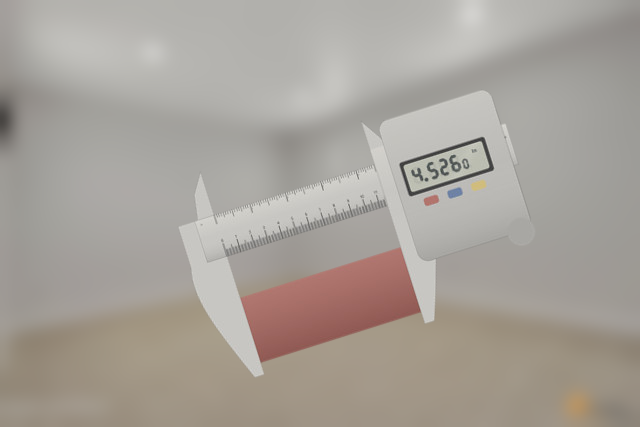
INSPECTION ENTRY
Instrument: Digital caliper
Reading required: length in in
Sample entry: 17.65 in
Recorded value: 4.5260 in
